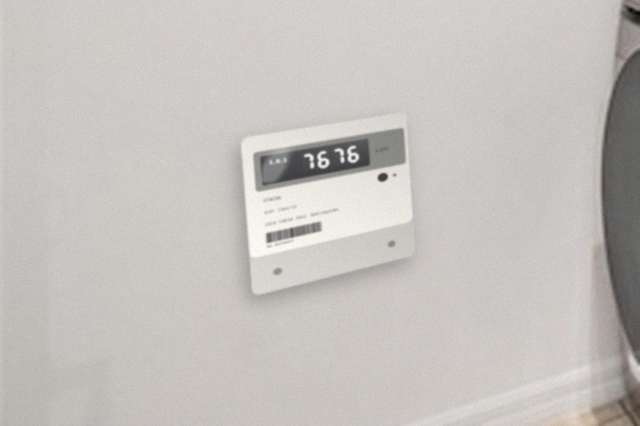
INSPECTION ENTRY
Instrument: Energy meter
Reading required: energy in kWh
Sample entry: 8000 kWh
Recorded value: 7676 kWh
